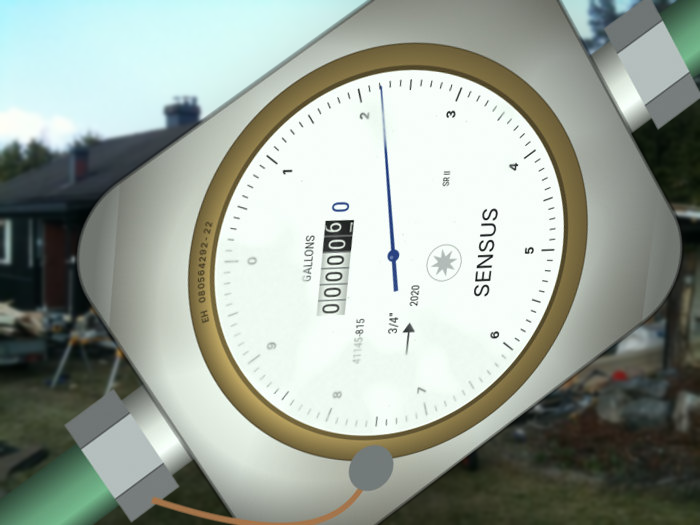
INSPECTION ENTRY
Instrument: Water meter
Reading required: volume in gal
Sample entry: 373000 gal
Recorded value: 62.2 gal
